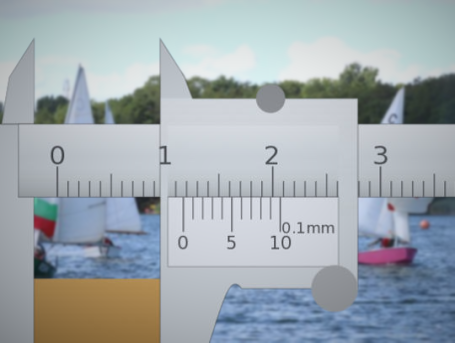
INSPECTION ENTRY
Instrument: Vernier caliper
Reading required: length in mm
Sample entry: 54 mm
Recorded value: 11.7 mm
